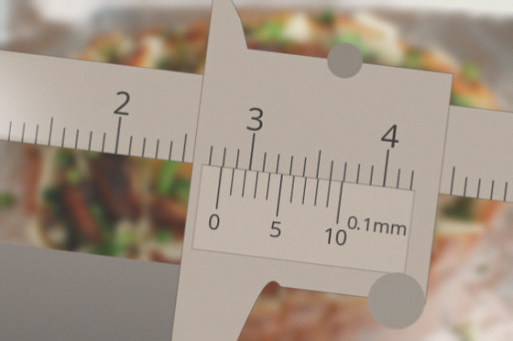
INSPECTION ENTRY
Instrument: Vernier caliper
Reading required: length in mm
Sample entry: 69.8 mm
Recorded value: 27.9 mm
